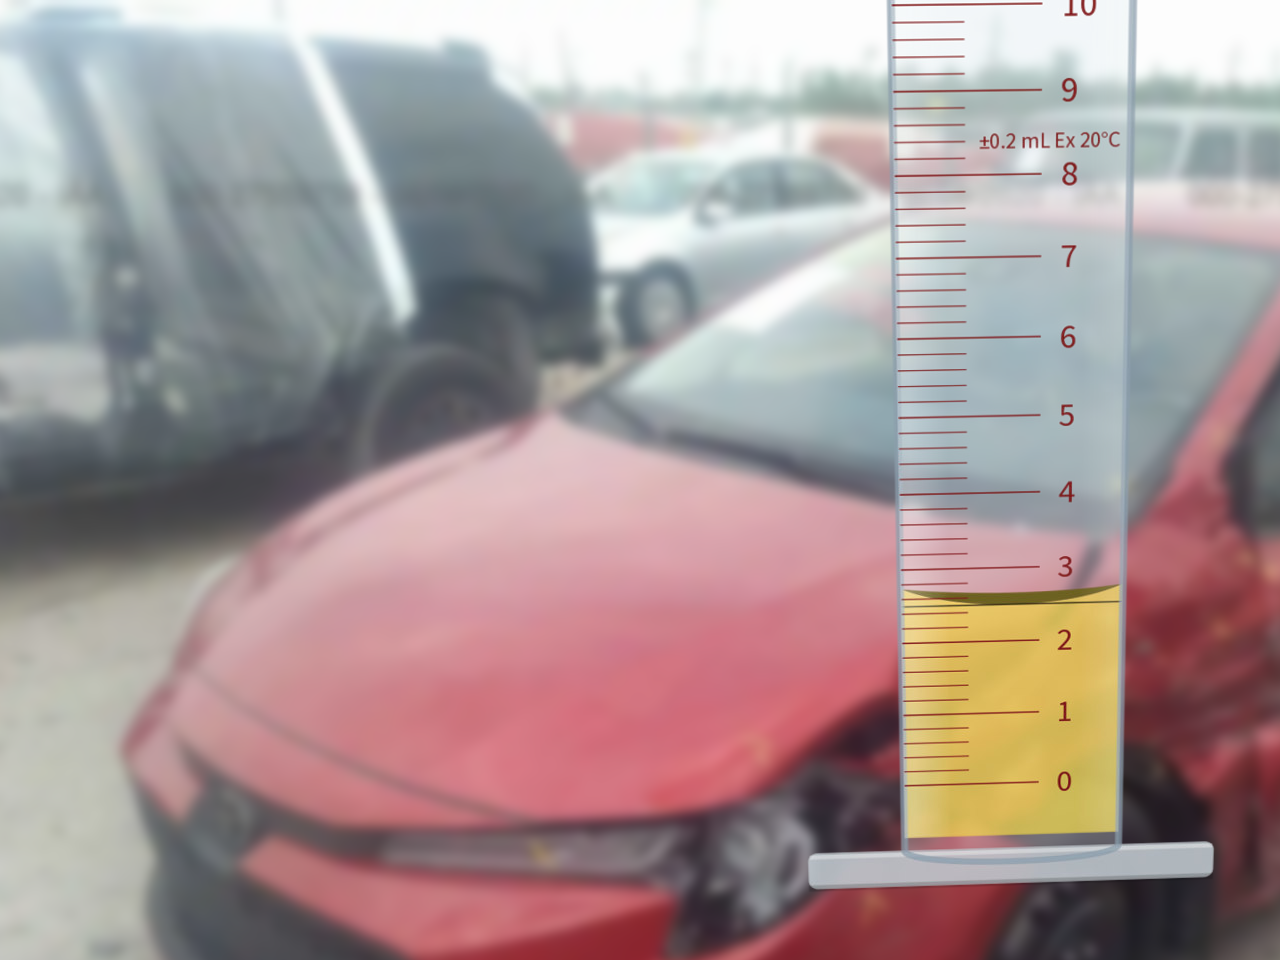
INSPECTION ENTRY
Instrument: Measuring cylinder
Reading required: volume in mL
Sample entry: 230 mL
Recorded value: 2.5 mL
